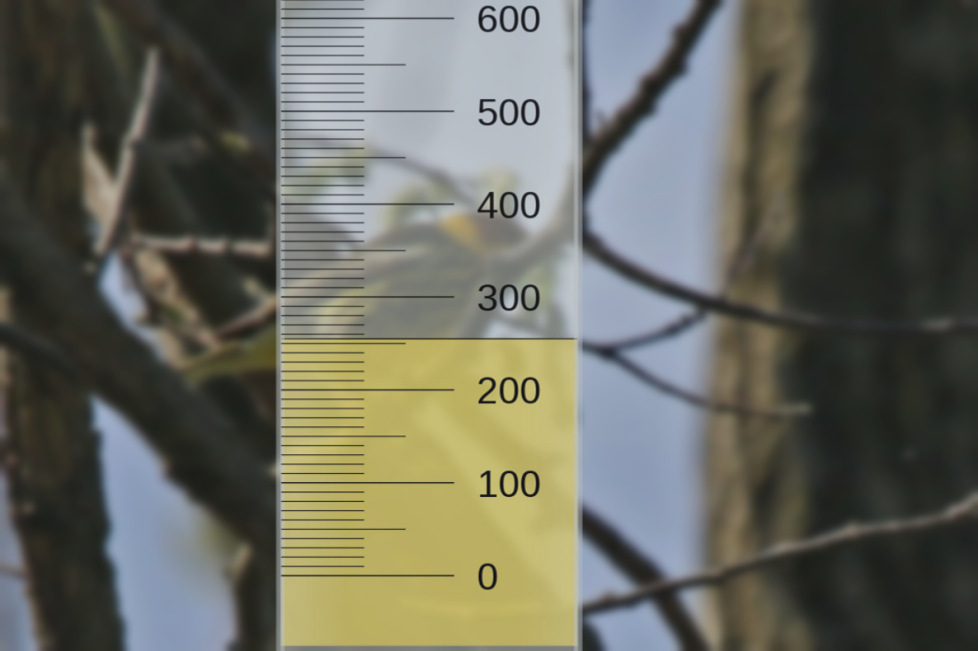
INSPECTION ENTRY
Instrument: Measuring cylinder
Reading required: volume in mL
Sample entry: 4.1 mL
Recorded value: 255 mL
